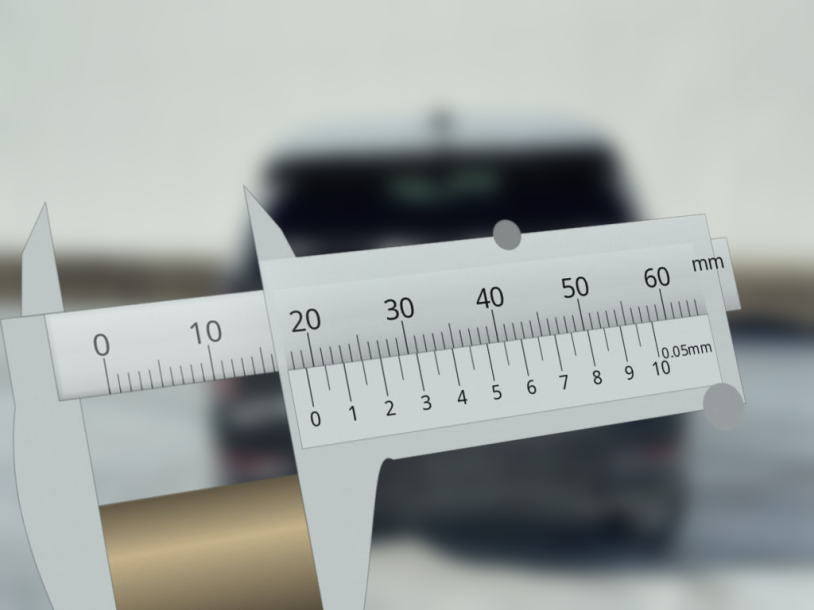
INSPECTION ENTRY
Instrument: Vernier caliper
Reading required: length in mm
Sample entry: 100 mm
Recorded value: 19.2 mm
